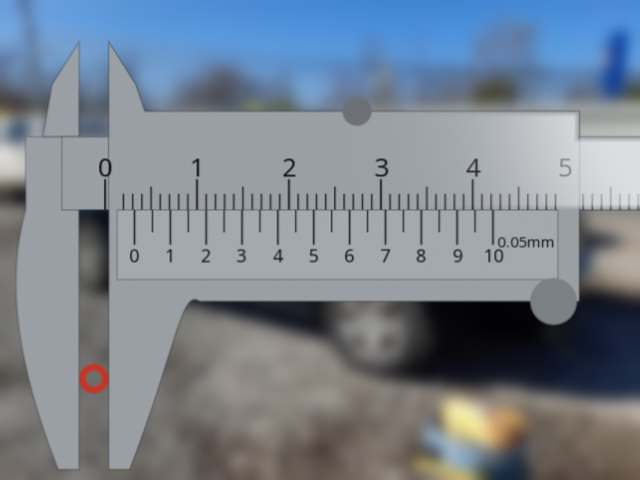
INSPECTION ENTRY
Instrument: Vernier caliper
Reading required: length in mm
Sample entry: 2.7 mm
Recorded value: 3.2 mm
